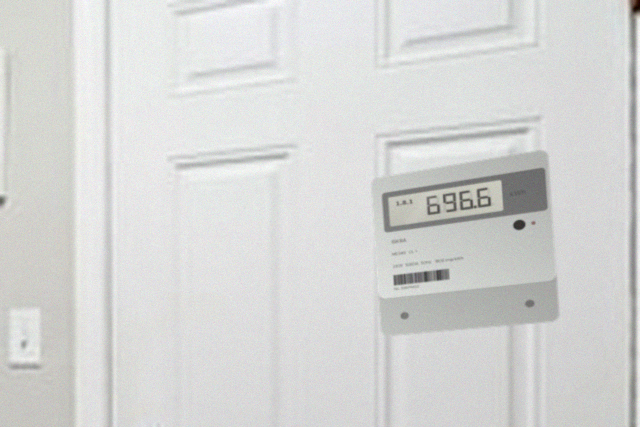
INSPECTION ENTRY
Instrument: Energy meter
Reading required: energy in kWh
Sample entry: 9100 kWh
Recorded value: 696.6 kWh
